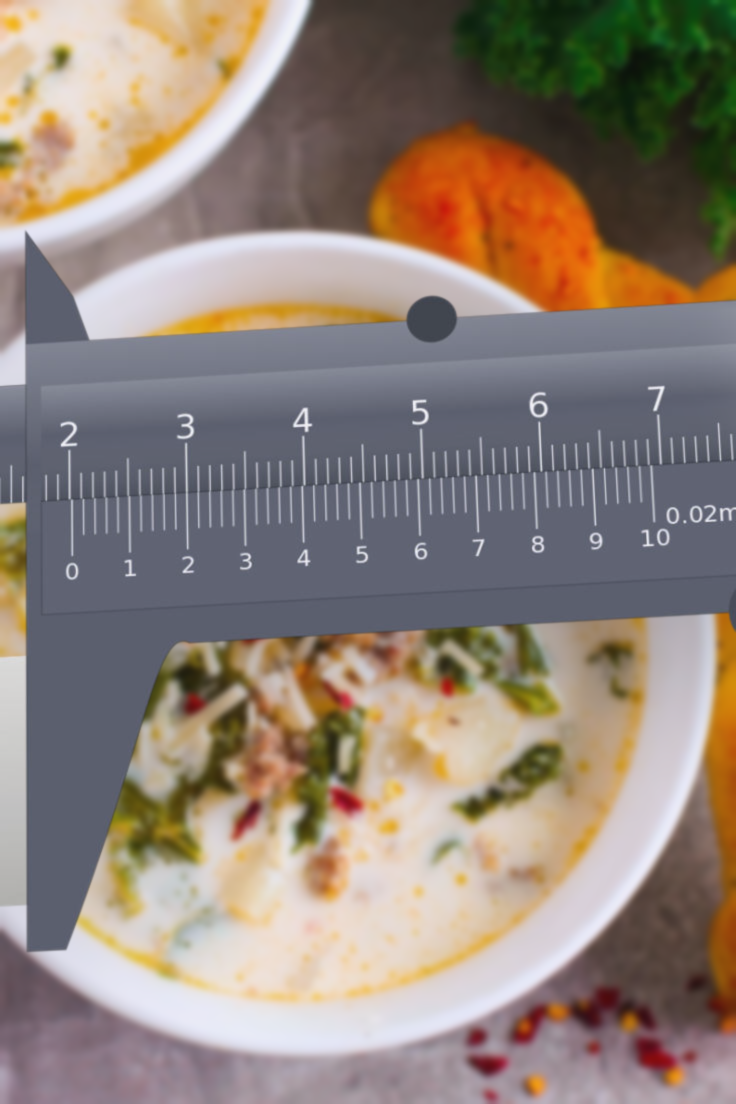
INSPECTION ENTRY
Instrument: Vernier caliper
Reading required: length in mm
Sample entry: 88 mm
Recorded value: 20.2 mm
